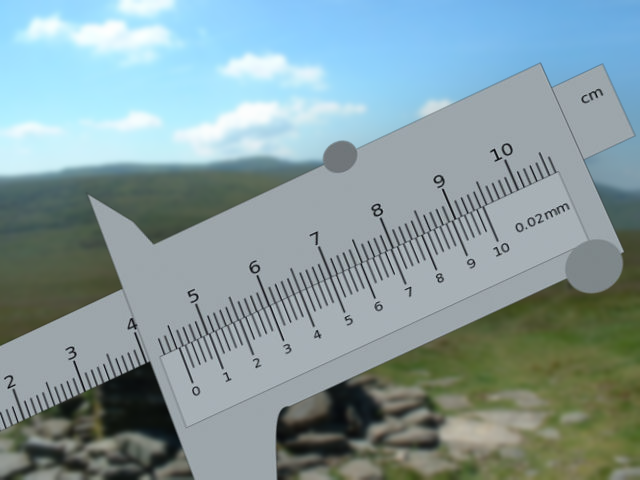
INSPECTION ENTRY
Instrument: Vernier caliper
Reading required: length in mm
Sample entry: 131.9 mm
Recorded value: 45.4 mm
